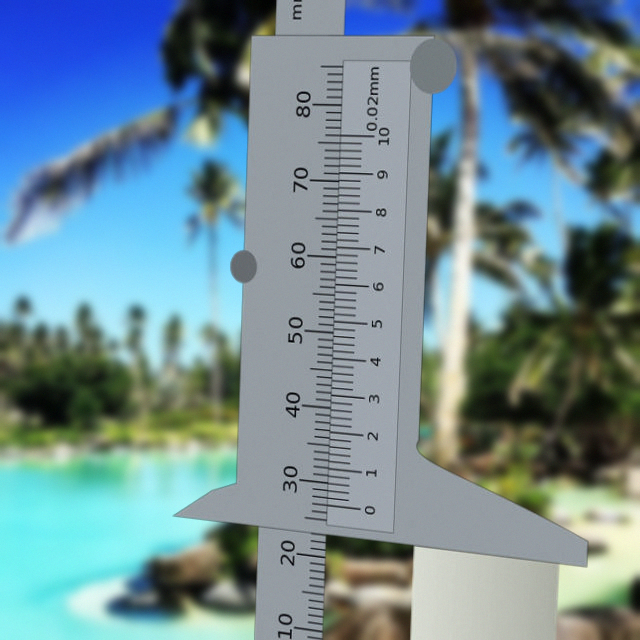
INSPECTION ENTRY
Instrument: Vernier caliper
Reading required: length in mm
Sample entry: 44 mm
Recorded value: 27.0 mm
